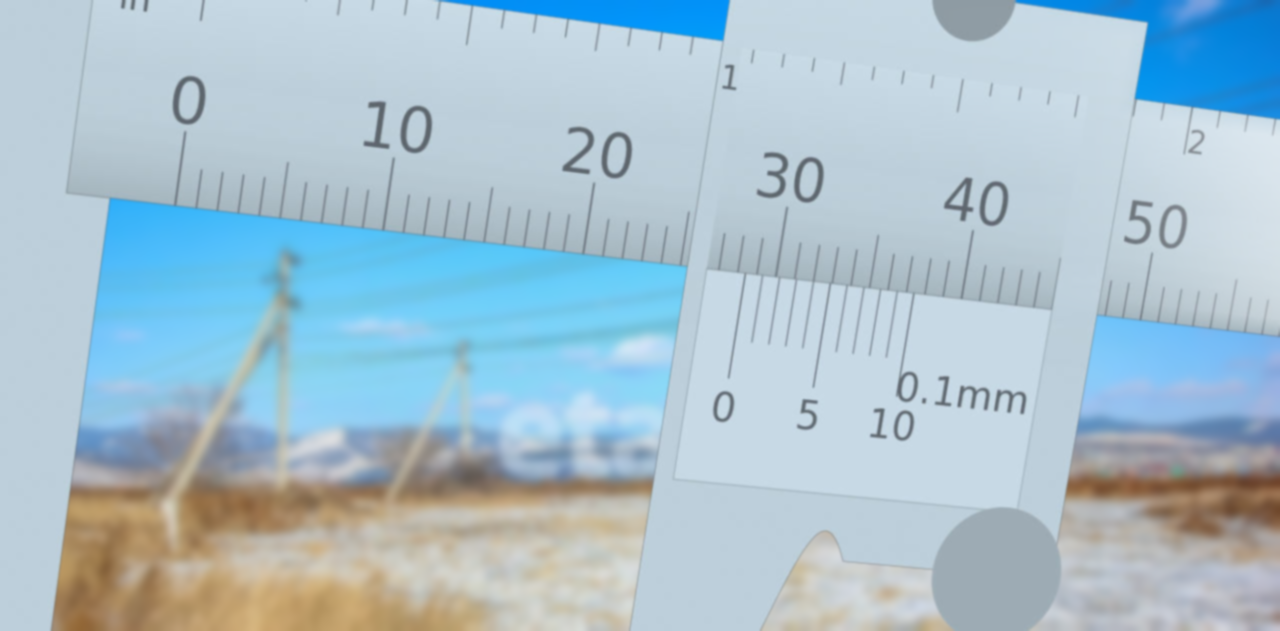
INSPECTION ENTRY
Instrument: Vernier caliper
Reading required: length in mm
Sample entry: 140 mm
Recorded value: 28.4 mm
